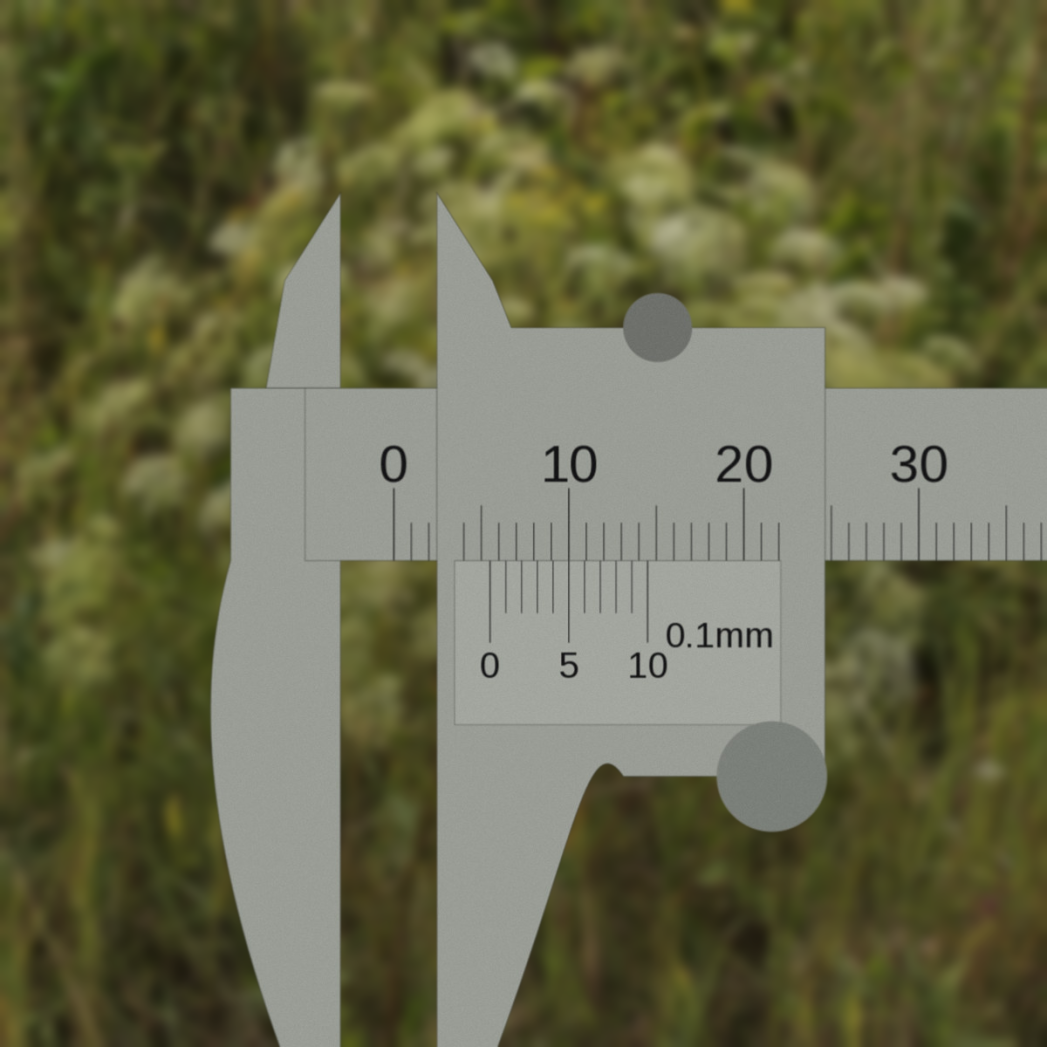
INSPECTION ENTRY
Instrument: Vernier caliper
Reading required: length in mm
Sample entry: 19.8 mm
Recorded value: 5.5 mm
